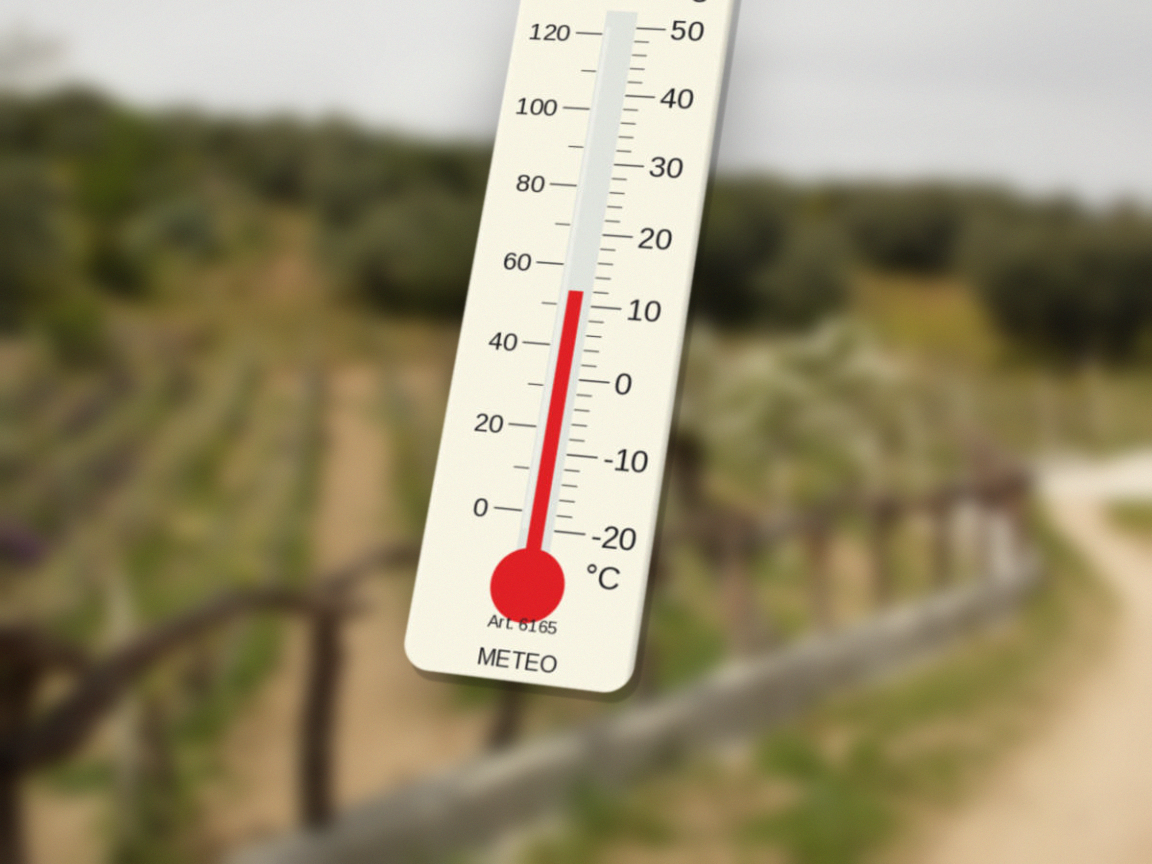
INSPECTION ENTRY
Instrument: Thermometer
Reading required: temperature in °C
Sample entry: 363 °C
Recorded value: 12 °C
